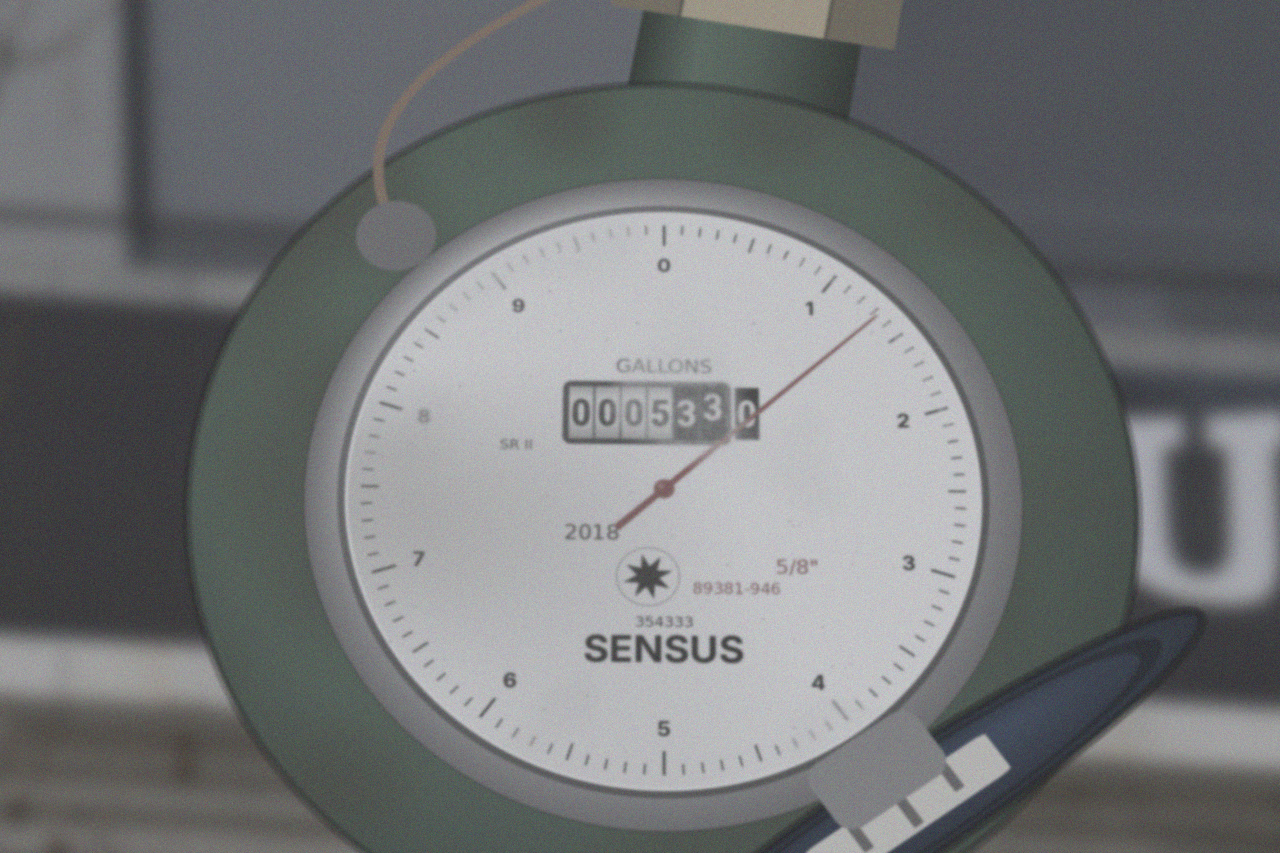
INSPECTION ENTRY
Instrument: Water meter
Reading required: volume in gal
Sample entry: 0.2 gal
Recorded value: 5331.3 gal
